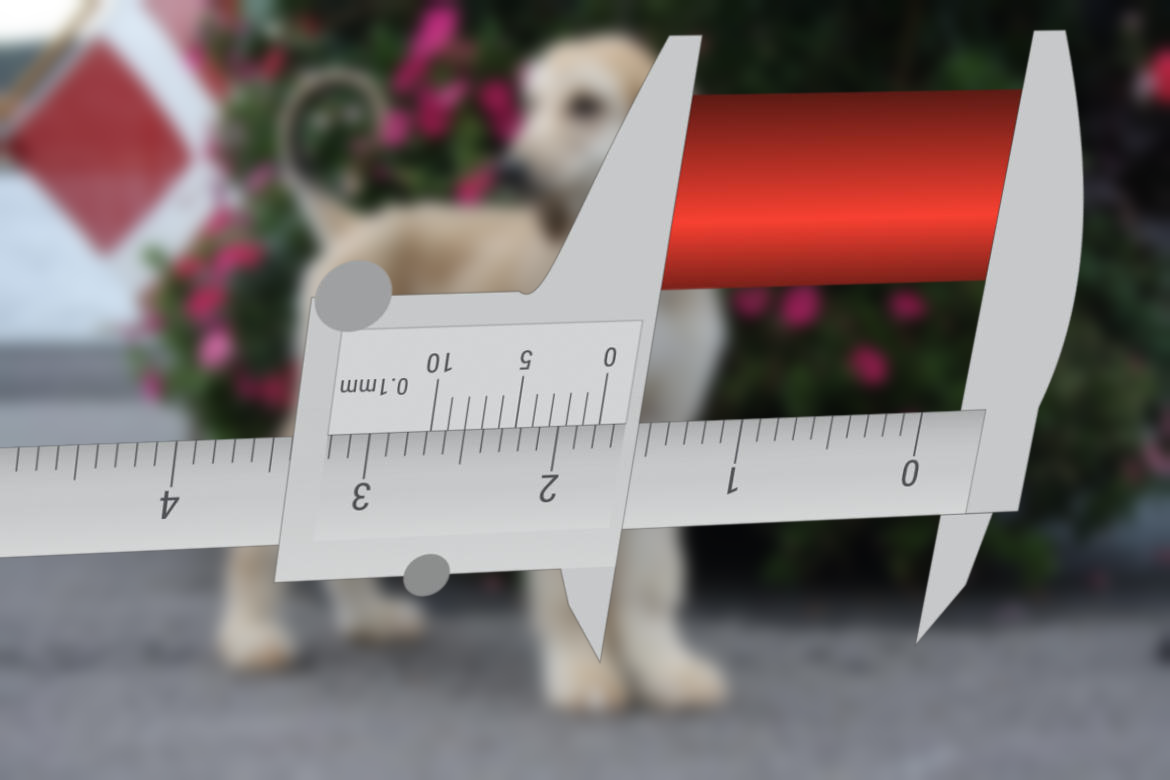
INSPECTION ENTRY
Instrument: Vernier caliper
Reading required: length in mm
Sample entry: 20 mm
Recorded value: 17.8 mm
